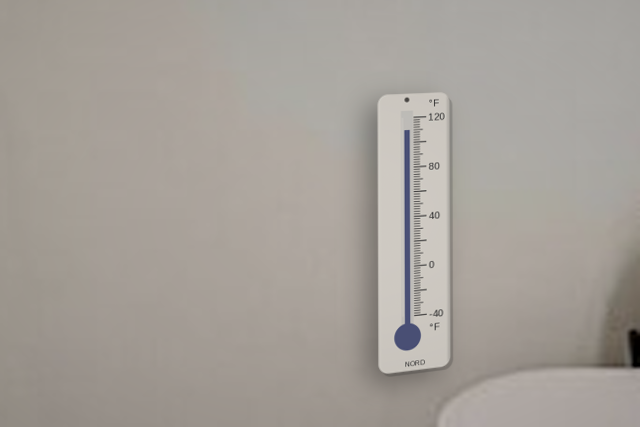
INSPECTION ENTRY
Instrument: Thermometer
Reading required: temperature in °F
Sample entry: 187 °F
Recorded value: 110 °F
